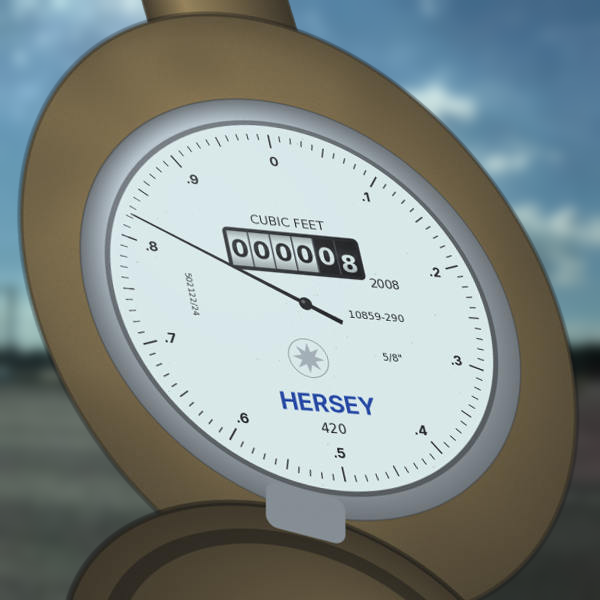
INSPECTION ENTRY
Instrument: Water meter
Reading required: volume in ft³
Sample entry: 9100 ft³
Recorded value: 7.82 ft³
